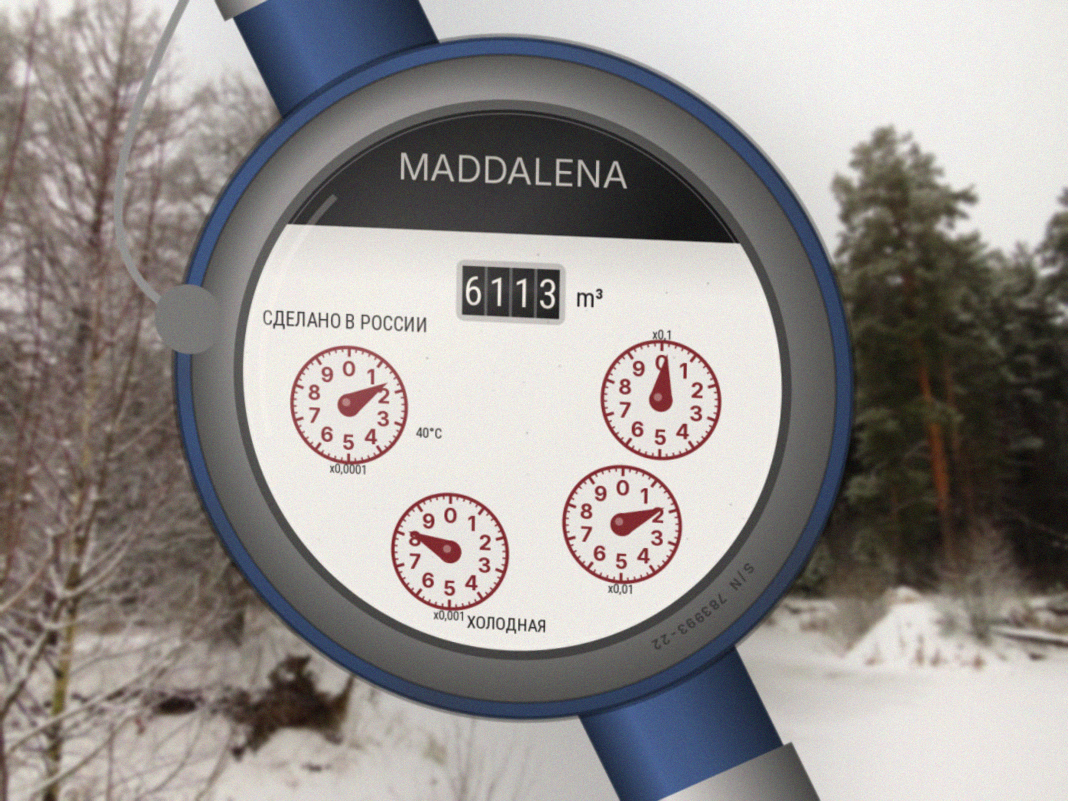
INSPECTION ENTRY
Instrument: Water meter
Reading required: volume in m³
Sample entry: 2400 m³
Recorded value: 6113.0181 m³
